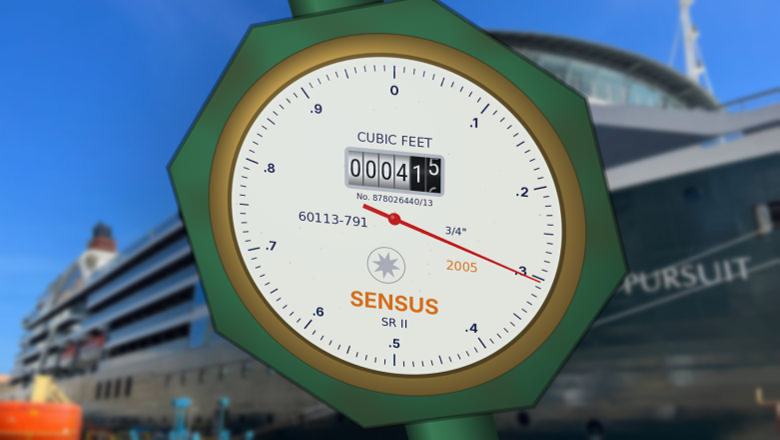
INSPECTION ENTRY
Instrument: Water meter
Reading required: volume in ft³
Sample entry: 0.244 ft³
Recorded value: 415.30 ft³
